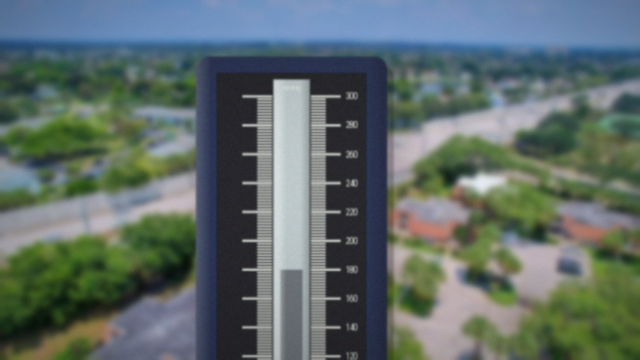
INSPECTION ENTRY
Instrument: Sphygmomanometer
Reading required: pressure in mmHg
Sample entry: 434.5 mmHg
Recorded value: 180 mmHg
